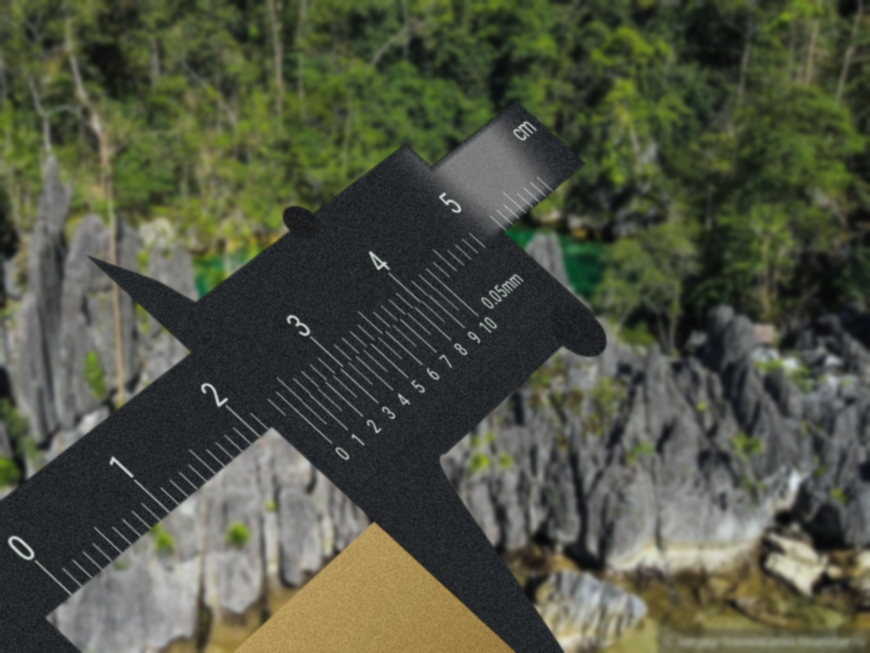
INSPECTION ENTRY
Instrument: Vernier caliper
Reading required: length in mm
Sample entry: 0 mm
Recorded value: 24.0 mm
